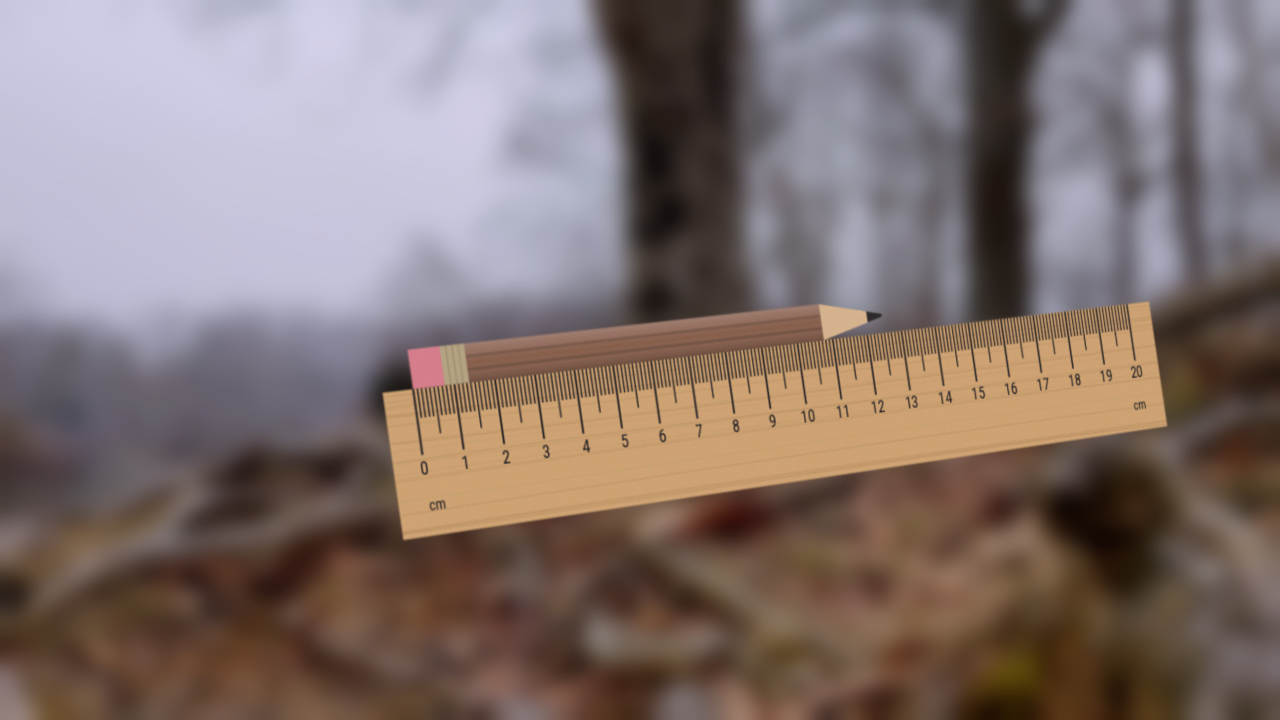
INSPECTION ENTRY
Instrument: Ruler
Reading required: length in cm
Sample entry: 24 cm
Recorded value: 12.5 cm
